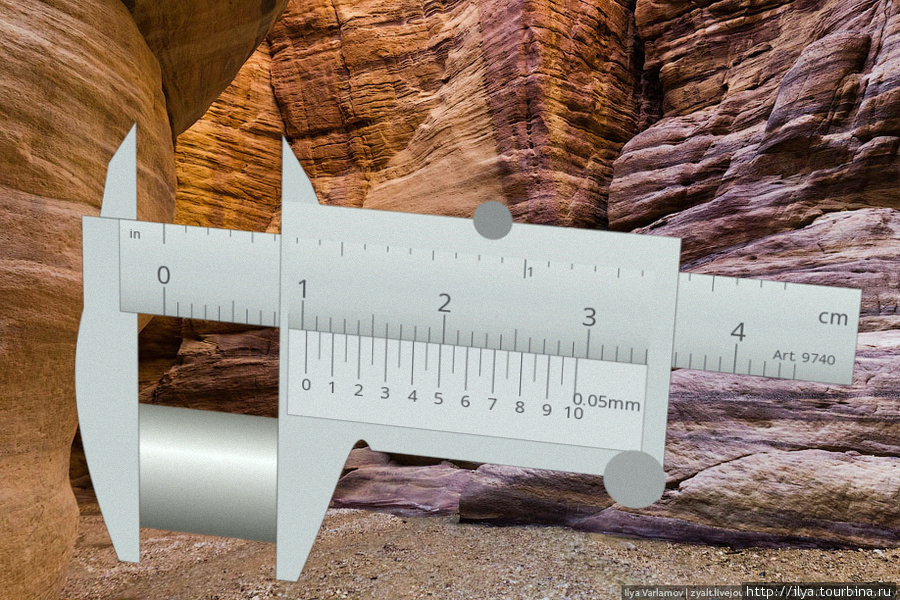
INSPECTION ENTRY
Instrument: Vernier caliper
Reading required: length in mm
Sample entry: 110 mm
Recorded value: 10.3 mm
